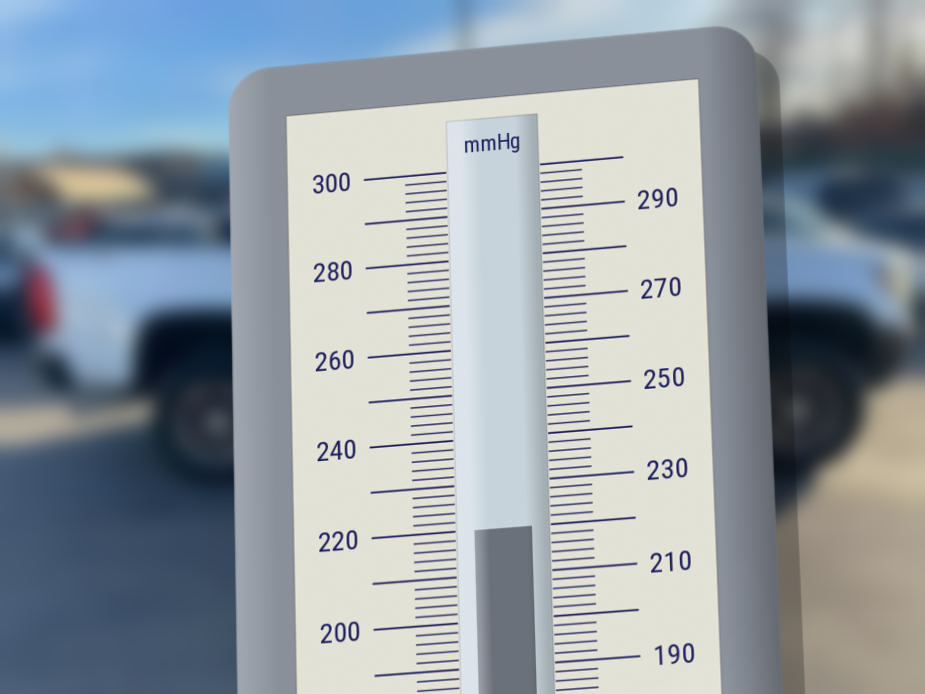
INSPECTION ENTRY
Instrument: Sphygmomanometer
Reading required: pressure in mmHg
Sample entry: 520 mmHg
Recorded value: 220 mmHg
